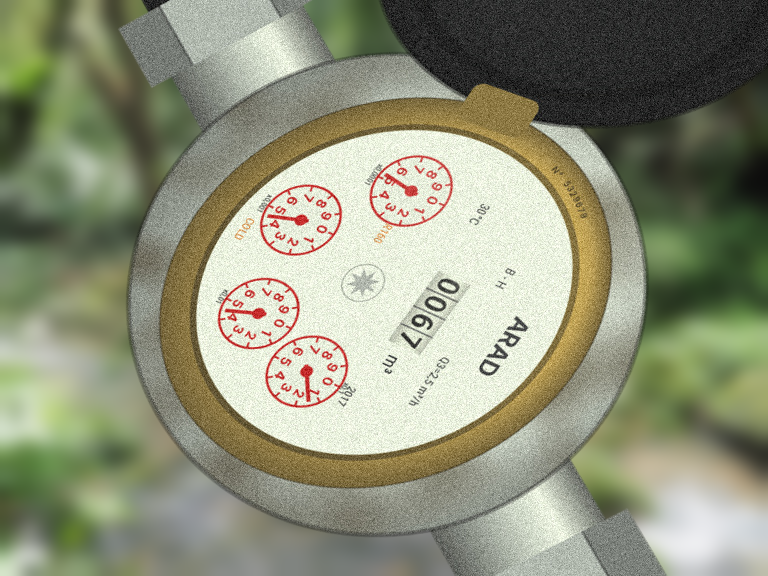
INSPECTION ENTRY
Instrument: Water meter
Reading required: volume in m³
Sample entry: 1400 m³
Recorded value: 67.1445 m³
